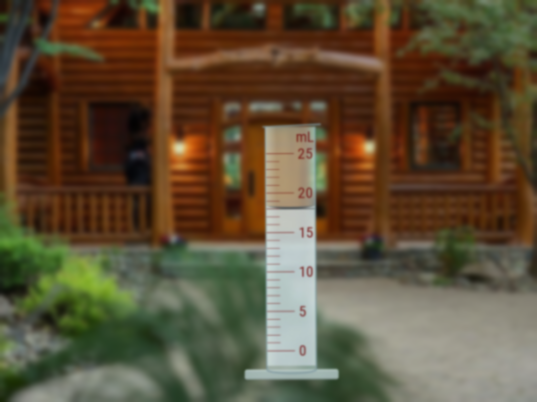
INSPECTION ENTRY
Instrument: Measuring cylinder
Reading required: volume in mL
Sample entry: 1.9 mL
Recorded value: 18 mL
